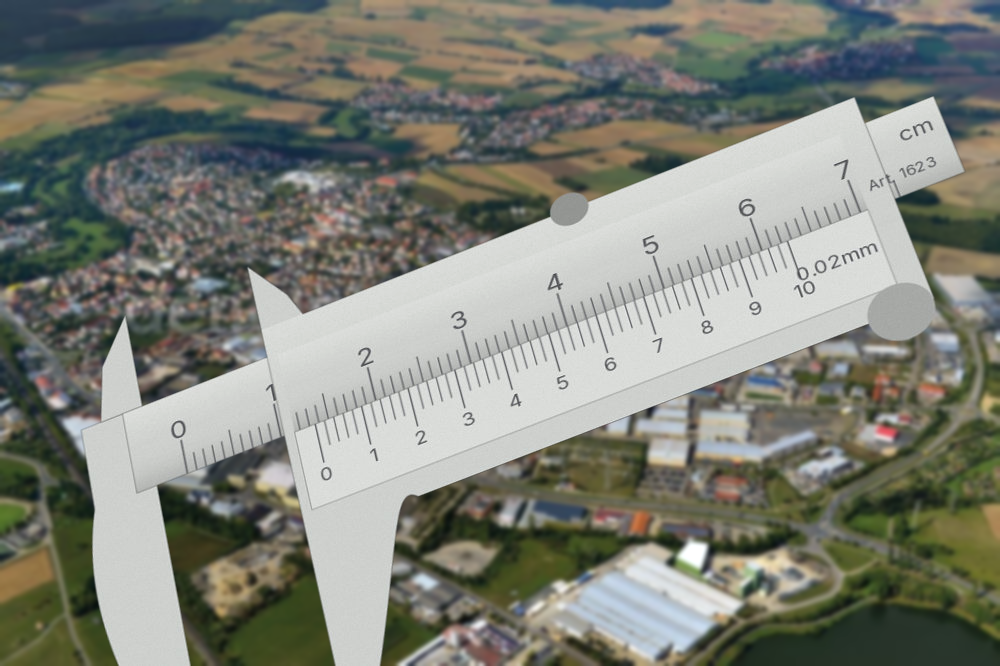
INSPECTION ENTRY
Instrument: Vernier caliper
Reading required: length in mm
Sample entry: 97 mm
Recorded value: 13.6 mm
